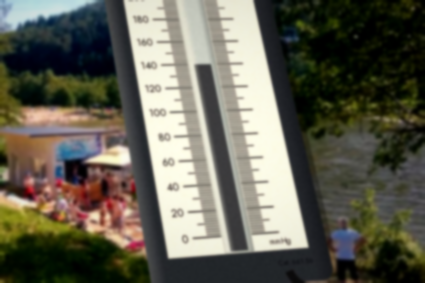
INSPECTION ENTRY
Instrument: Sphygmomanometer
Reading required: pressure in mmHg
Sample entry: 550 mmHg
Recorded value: 140 mmHg
